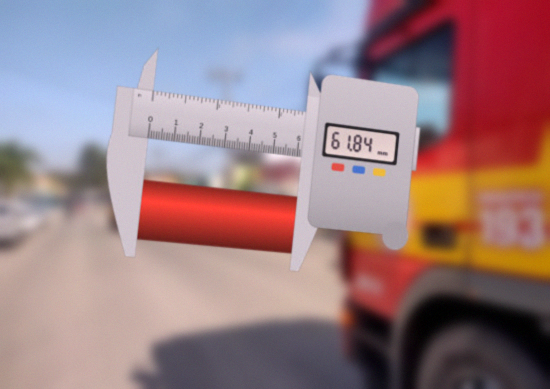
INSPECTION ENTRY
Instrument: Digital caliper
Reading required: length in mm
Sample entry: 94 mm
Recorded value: 61.84 mm
